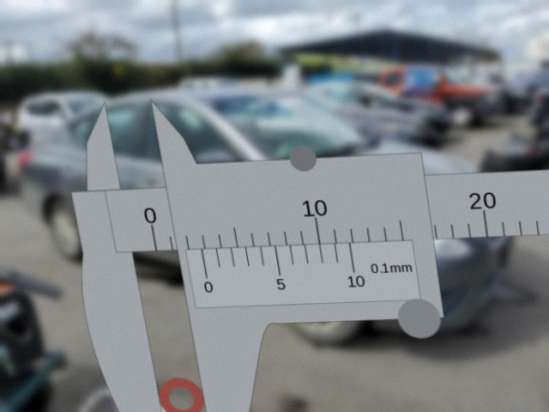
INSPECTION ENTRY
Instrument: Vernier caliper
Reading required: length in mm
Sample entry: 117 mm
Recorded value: 2.8 mm
